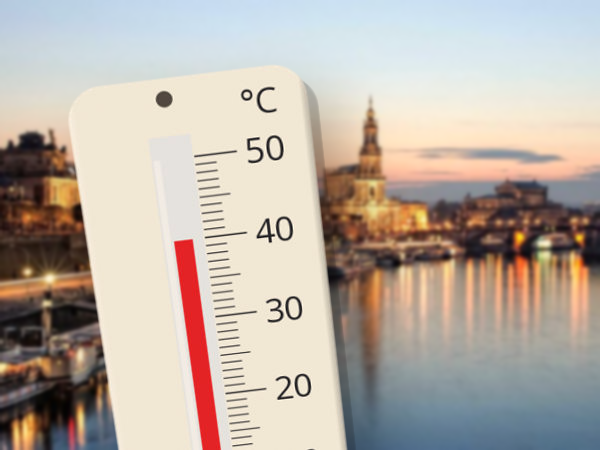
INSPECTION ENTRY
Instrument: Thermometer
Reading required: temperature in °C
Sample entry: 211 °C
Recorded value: 40 °C
